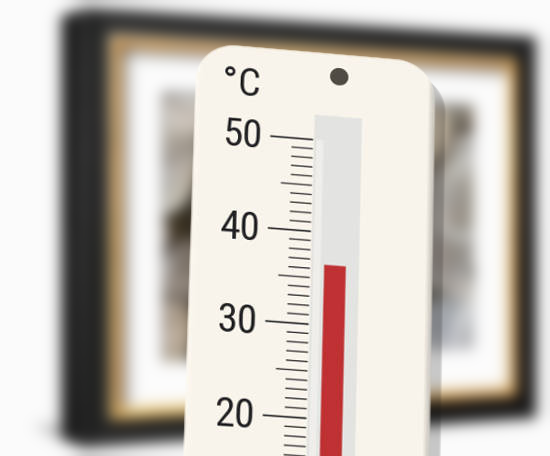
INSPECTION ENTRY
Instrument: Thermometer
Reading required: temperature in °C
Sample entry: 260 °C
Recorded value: 36.5 °C
